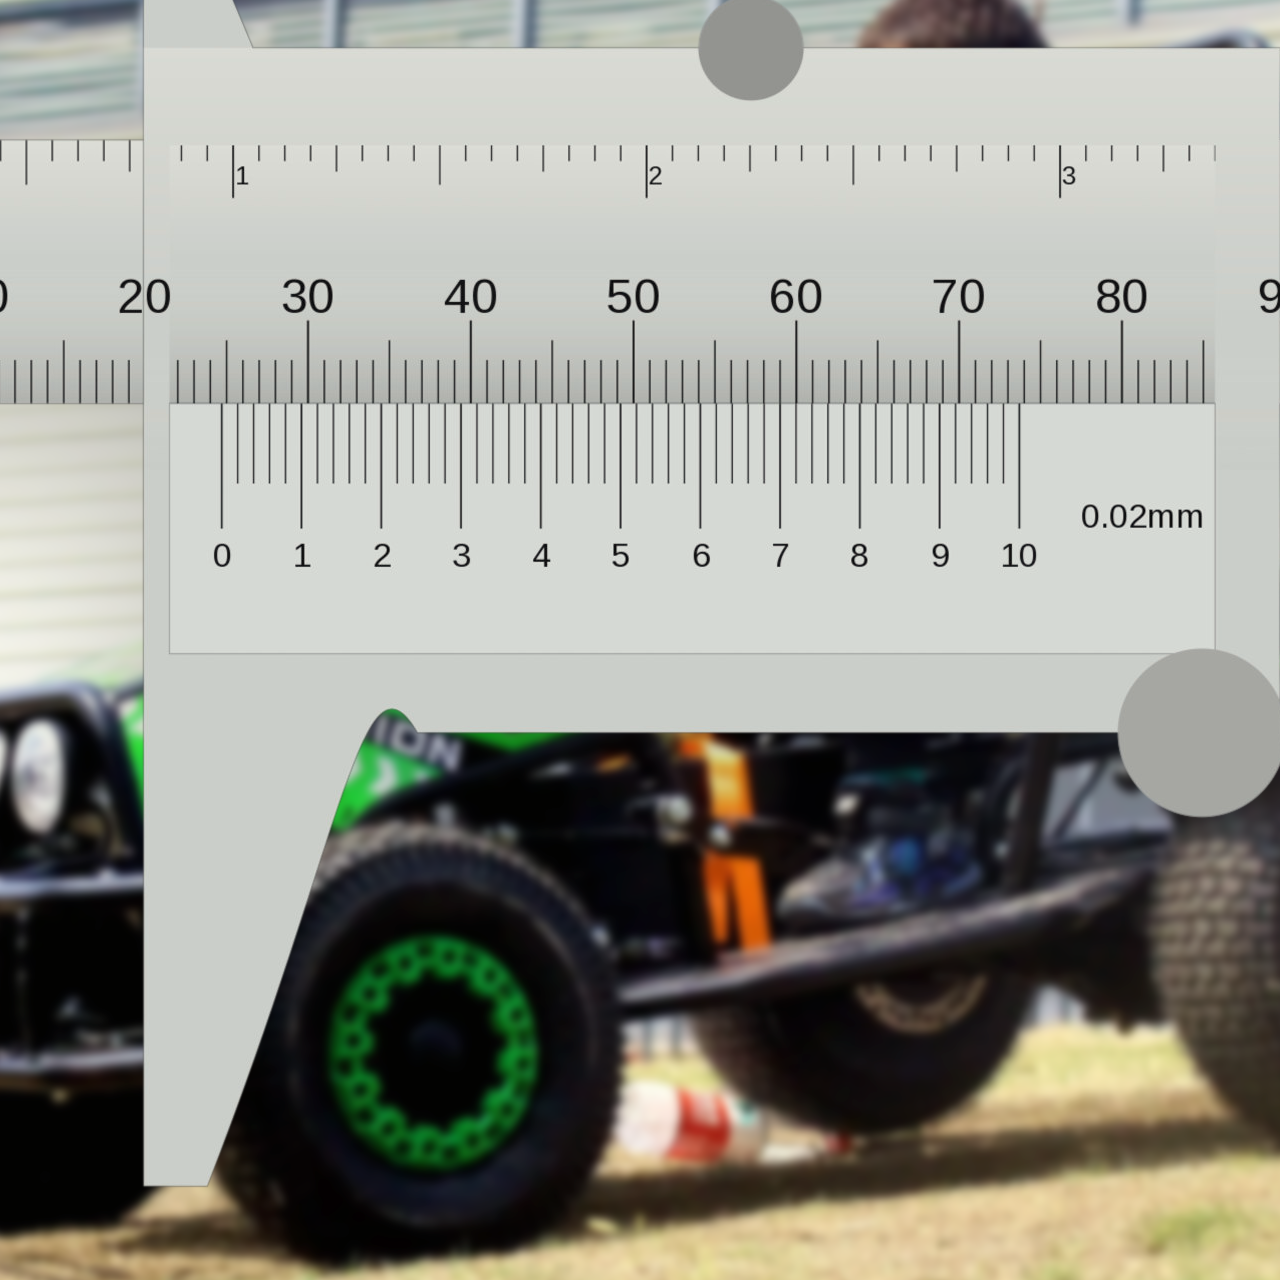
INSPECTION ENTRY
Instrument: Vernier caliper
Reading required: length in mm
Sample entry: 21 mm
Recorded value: 24.7 mm
